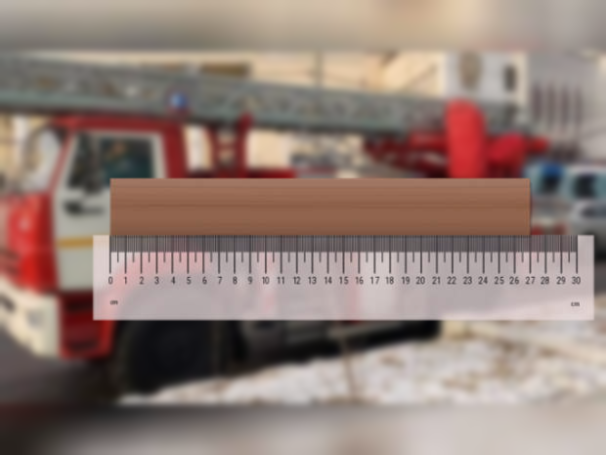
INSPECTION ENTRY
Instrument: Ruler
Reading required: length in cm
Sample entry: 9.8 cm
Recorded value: 27 cm
